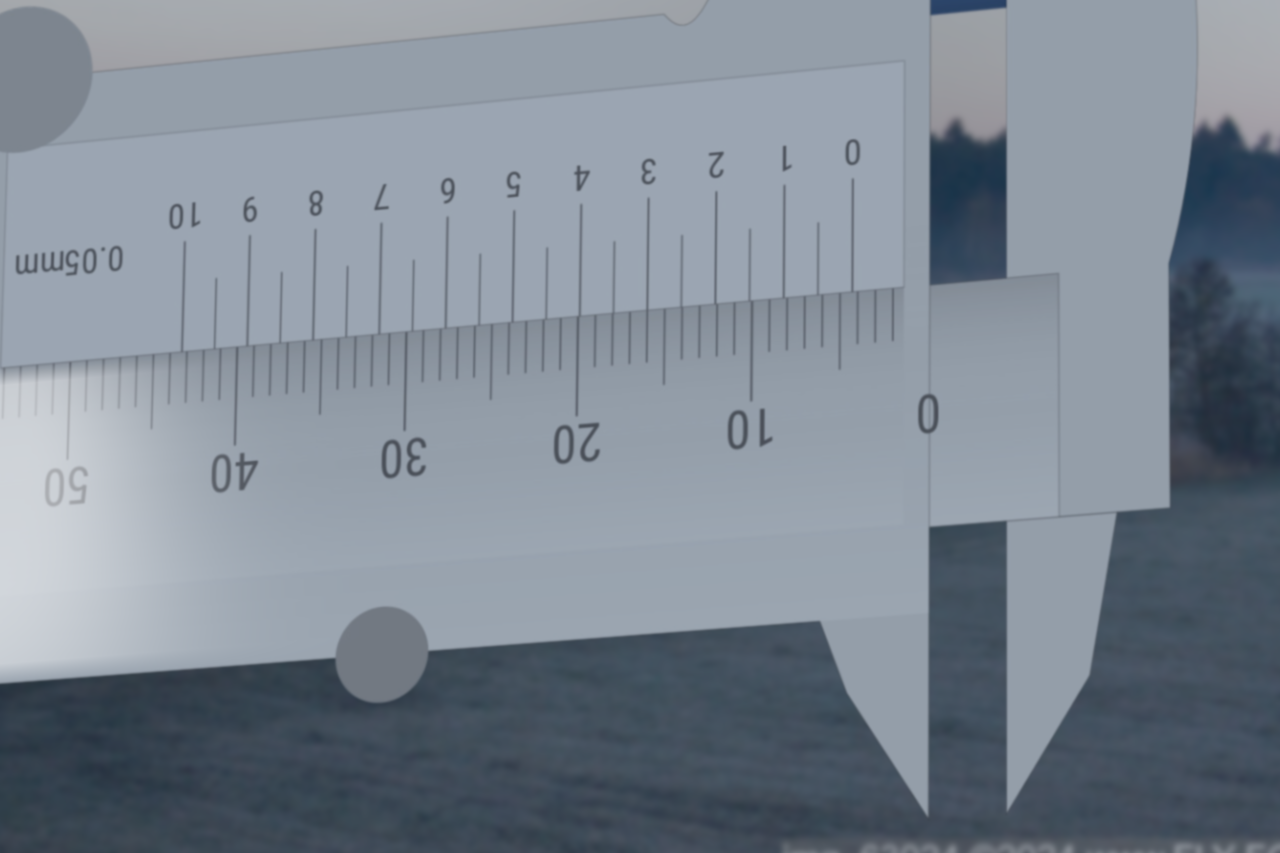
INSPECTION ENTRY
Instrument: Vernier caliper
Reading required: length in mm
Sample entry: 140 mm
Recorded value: 4.3 mm
